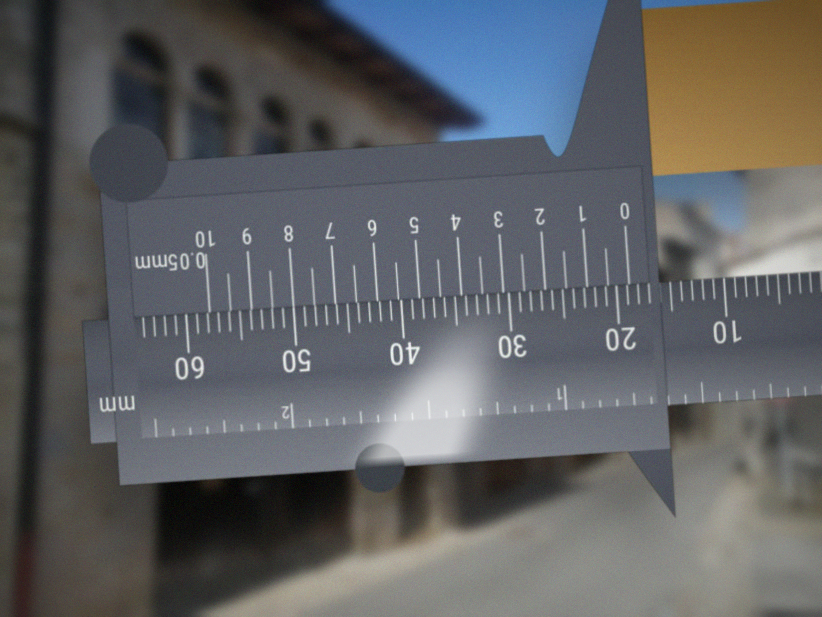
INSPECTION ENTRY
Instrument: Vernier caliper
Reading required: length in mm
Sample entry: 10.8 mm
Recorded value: 18.8 mm
